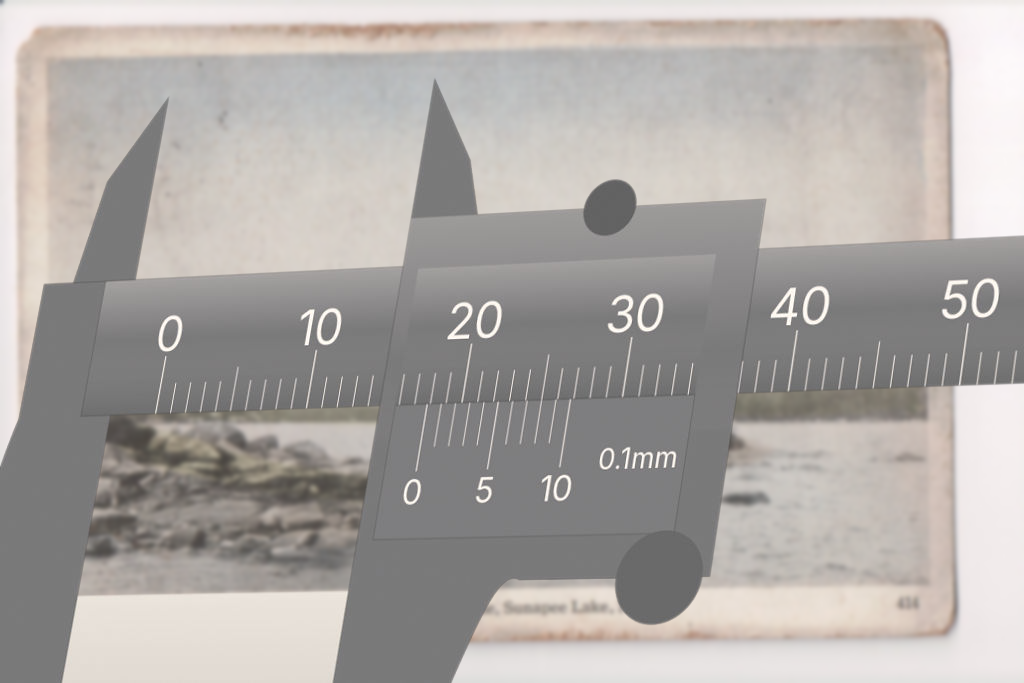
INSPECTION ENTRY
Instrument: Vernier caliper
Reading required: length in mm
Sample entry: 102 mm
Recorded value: 17.8 mm
